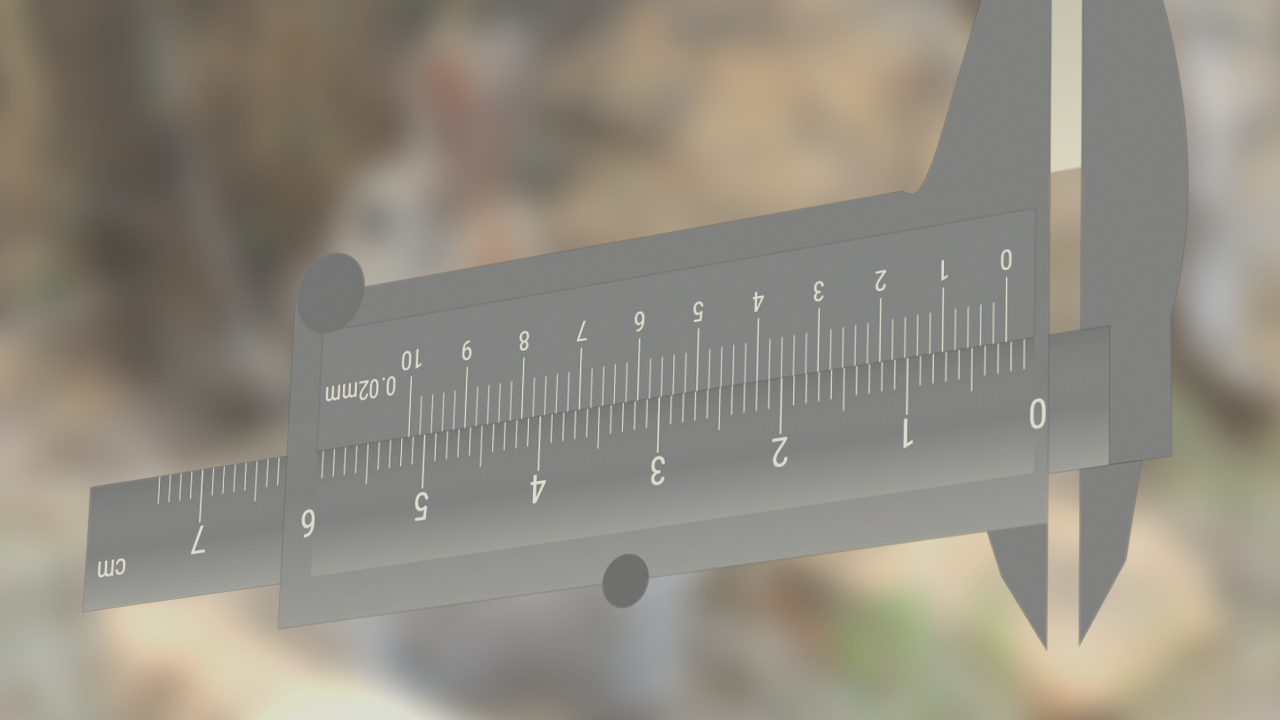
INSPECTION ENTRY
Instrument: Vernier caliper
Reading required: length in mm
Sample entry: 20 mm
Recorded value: 2.4 mm
